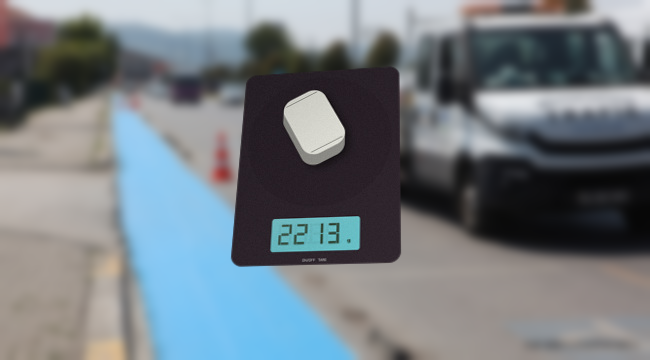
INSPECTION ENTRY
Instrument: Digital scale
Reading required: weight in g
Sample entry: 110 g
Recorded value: 2213 g
